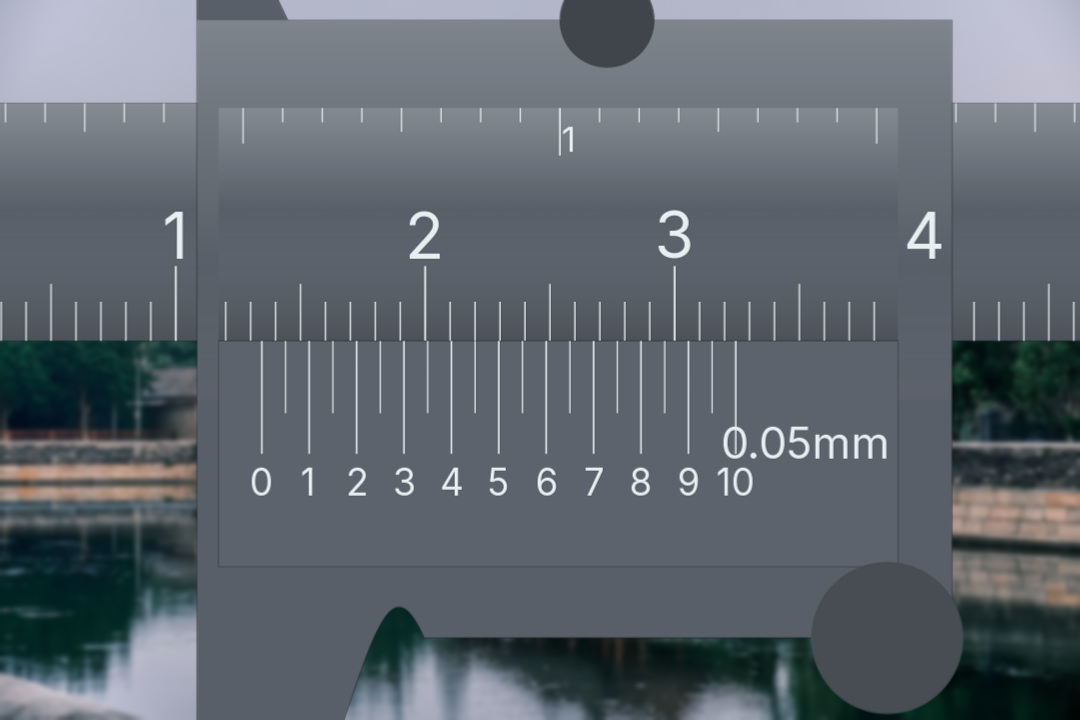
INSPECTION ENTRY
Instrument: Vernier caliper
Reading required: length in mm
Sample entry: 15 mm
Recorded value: 13.45 mm
